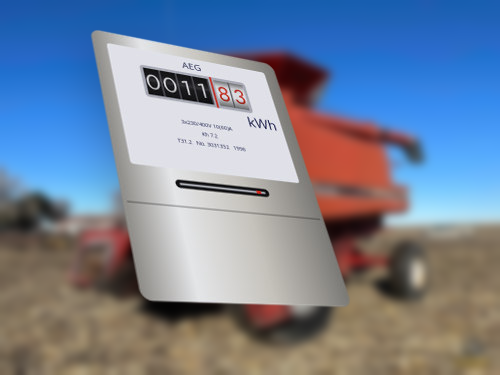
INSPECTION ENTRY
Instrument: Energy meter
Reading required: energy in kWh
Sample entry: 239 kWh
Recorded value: 11.83 kWh
